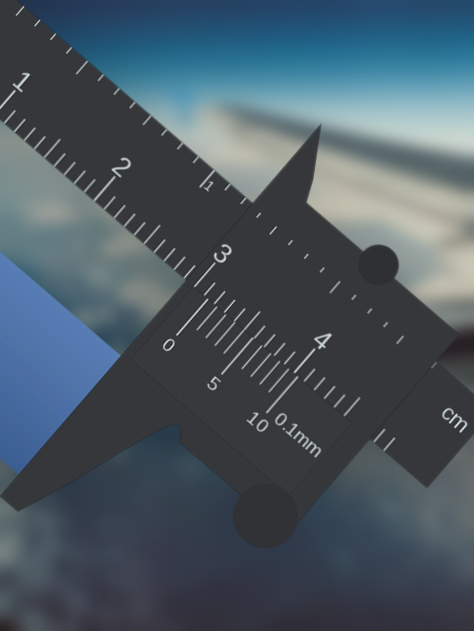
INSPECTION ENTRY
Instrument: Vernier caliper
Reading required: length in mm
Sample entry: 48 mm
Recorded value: 31.4 mm
